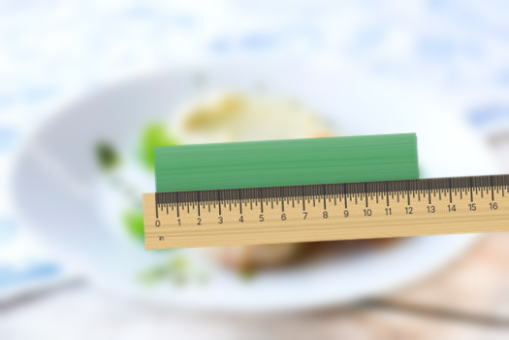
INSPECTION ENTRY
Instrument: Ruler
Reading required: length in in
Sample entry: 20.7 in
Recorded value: 12.5 in
